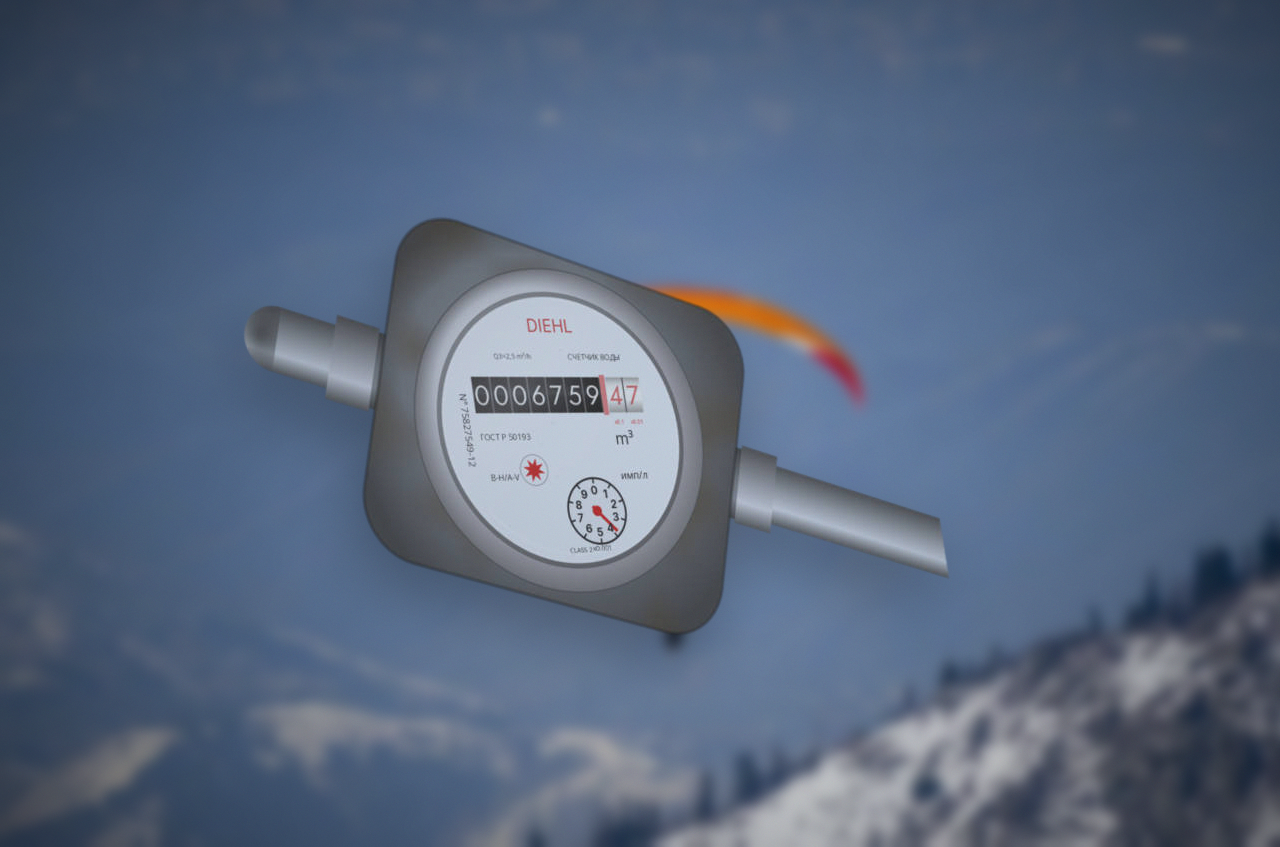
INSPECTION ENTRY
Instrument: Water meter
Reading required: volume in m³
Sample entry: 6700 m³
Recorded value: 6759.473 m³
